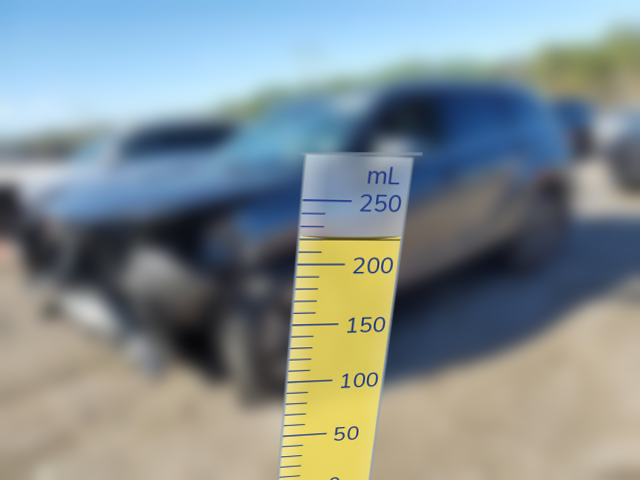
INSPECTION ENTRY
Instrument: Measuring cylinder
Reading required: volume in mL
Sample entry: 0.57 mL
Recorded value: 220 mL
